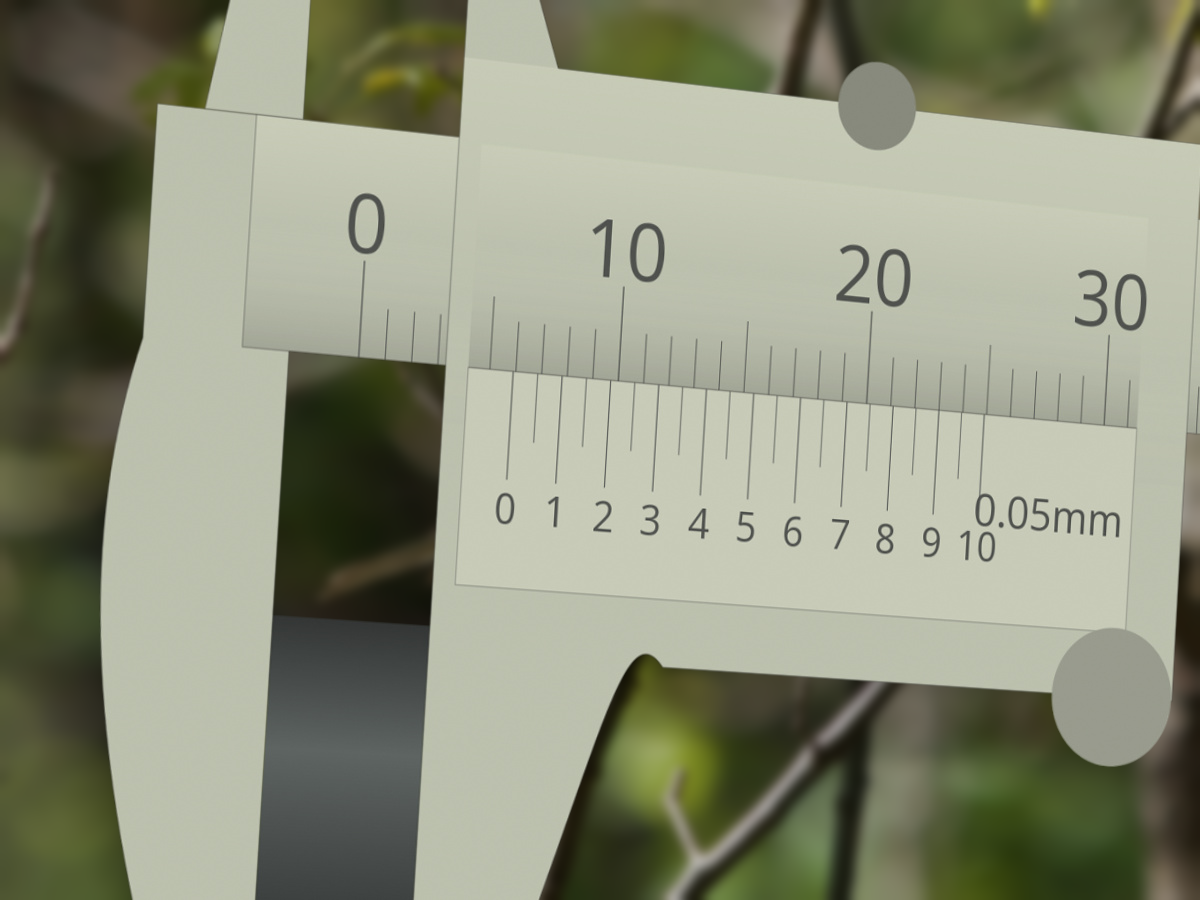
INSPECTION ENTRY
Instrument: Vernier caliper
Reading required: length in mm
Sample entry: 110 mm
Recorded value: 5.90 mm
